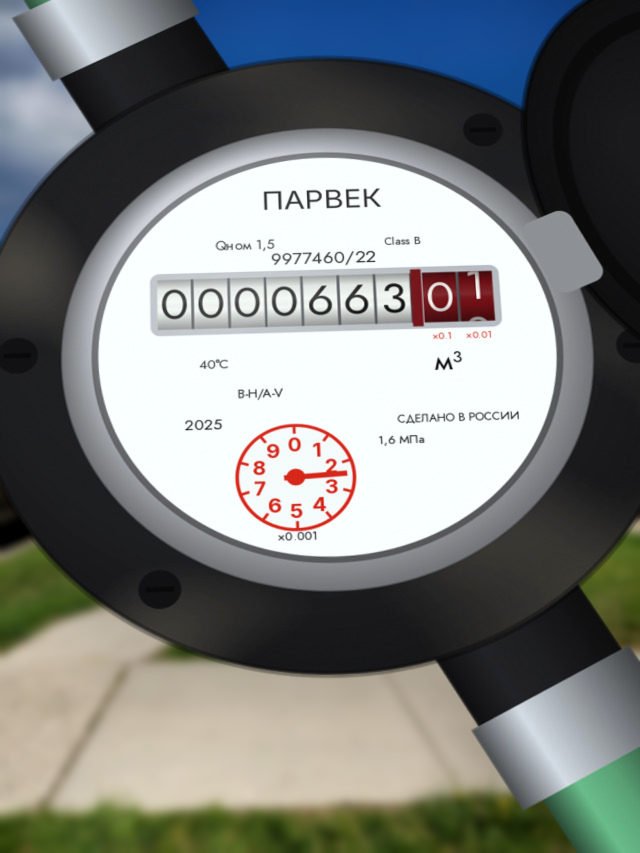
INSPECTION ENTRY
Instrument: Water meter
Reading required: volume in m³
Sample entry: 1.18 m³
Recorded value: 663.012 m³
